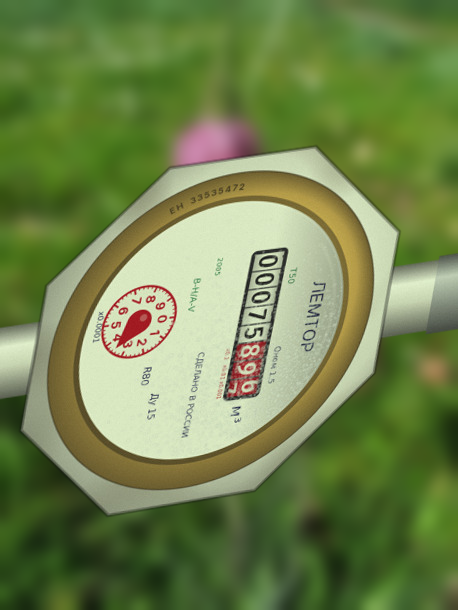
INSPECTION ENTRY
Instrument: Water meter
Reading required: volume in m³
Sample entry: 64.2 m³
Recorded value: 75.8963 m³
